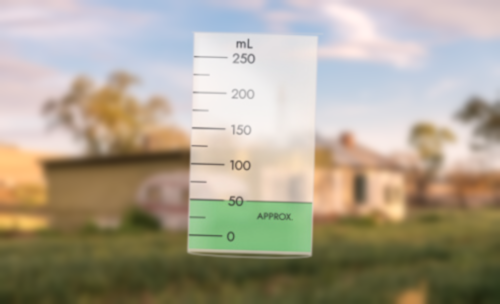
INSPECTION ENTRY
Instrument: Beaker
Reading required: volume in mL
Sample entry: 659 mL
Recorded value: 50 mL
